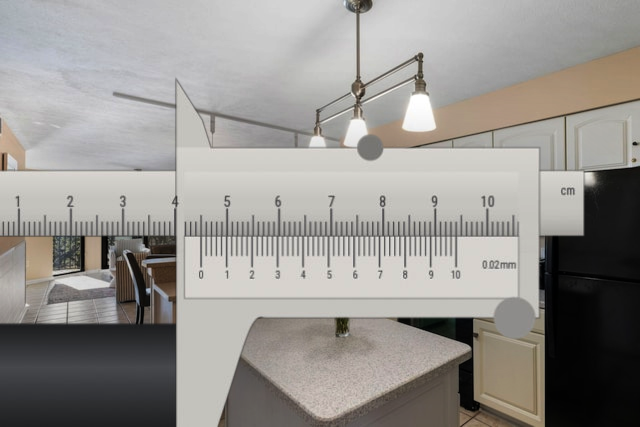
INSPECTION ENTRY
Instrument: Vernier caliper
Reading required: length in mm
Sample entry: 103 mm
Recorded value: 45.0 mm
